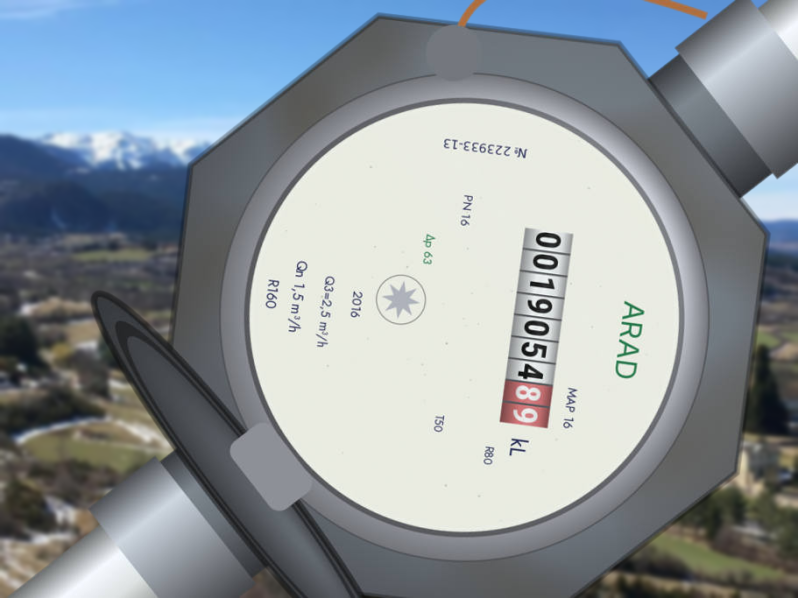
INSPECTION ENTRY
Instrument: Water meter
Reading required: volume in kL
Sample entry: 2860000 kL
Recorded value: 19054.89 kL
